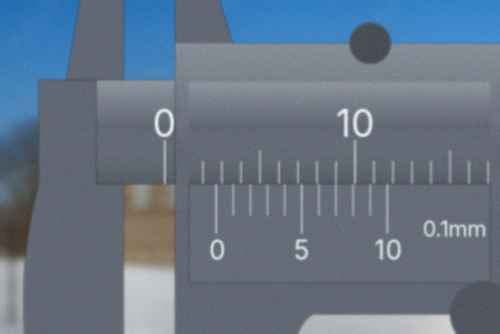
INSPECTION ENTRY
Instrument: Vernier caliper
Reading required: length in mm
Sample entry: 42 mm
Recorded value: 2.7 mm
